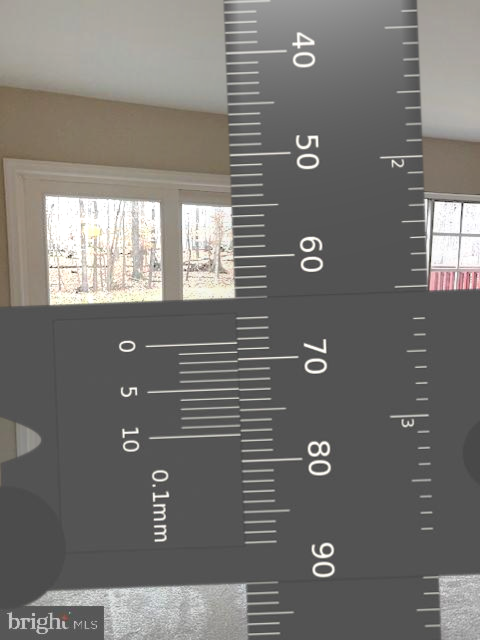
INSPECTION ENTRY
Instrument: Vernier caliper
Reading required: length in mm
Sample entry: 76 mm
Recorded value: 68.4 mm
